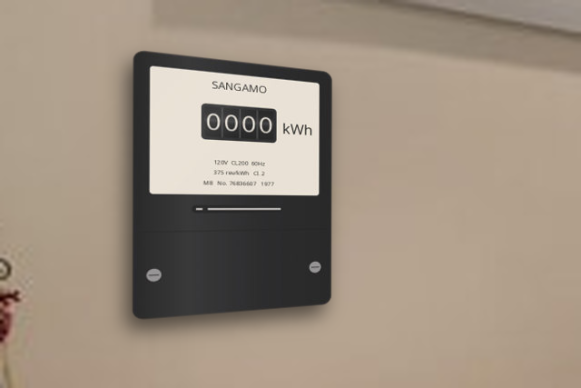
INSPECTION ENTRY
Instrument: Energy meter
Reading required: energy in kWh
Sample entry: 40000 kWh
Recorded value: 0 kWh
